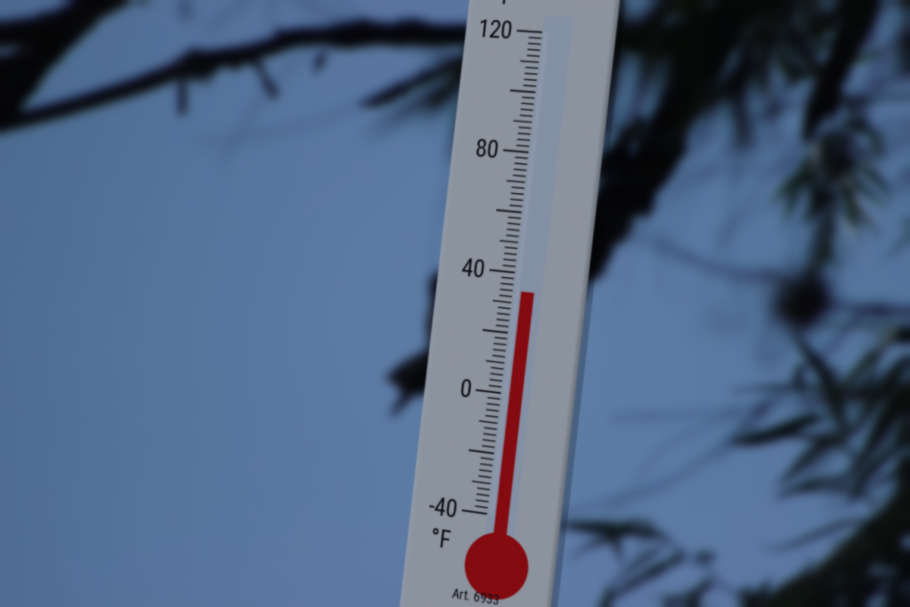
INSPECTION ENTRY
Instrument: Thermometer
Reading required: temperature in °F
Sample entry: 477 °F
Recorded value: 34 °F
